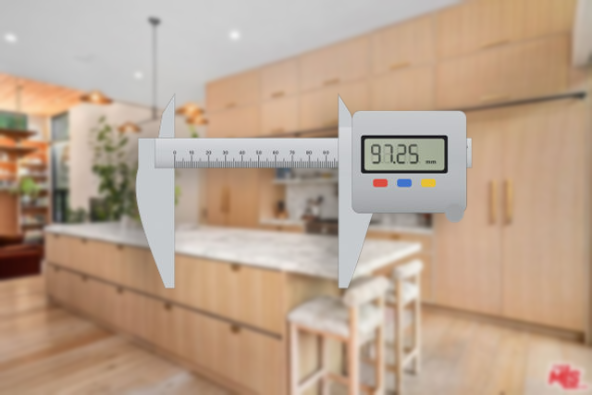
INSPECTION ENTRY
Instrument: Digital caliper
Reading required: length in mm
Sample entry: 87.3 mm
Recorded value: 97.25 mm
